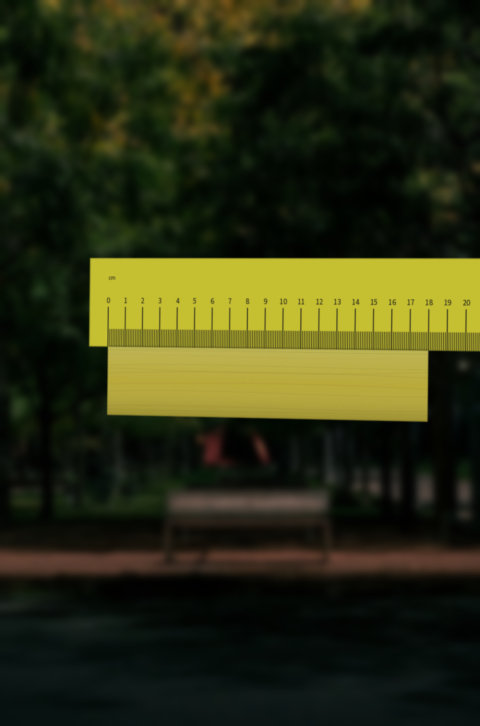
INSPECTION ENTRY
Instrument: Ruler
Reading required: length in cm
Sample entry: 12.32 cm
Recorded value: 18 cm
